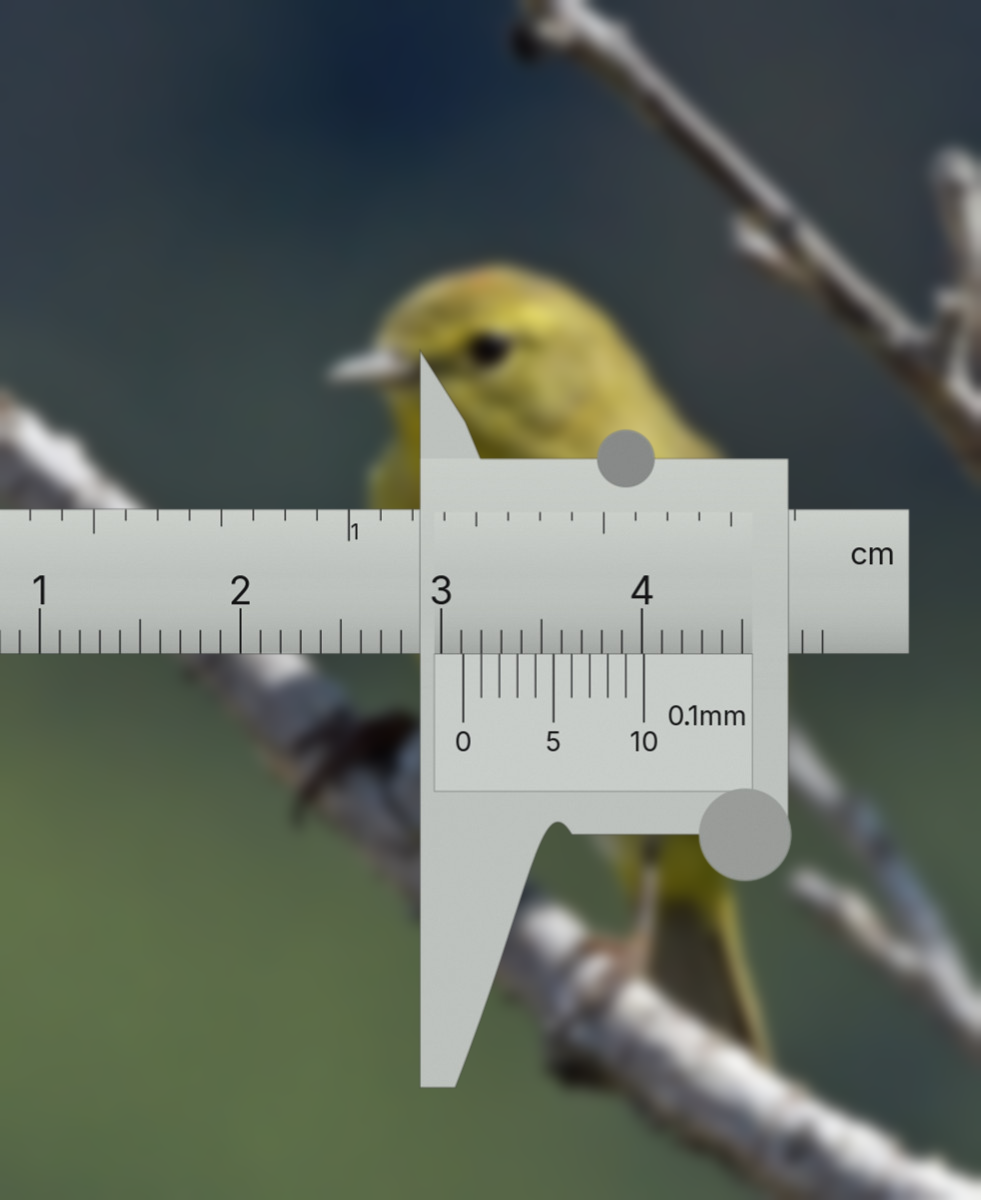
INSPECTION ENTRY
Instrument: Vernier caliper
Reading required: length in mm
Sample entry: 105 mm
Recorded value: 31.1 mm
